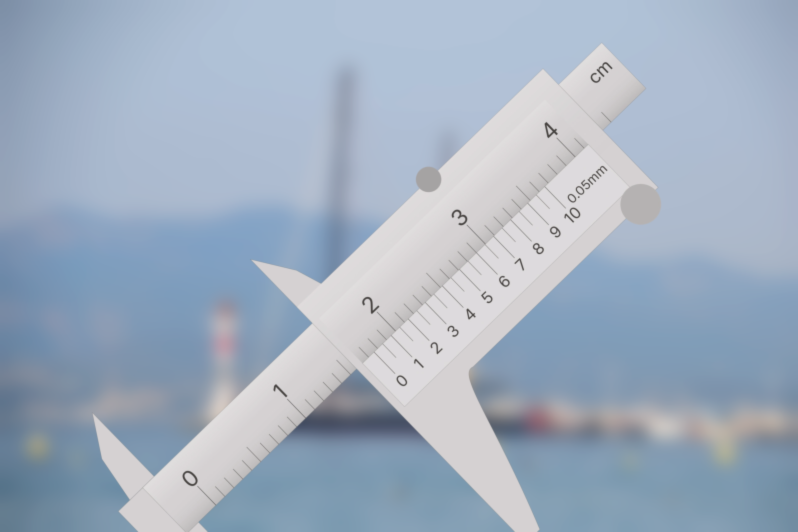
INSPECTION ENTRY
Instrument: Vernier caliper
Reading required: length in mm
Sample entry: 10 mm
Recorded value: 17.6 mm
